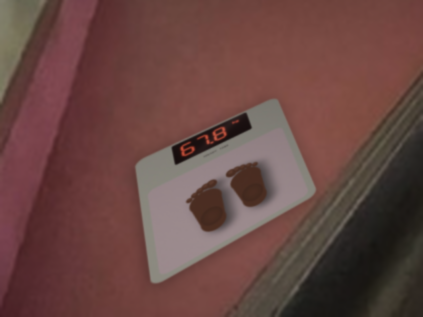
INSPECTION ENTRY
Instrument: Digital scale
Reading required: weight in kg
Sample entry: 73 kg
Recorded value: 67.8 kg
